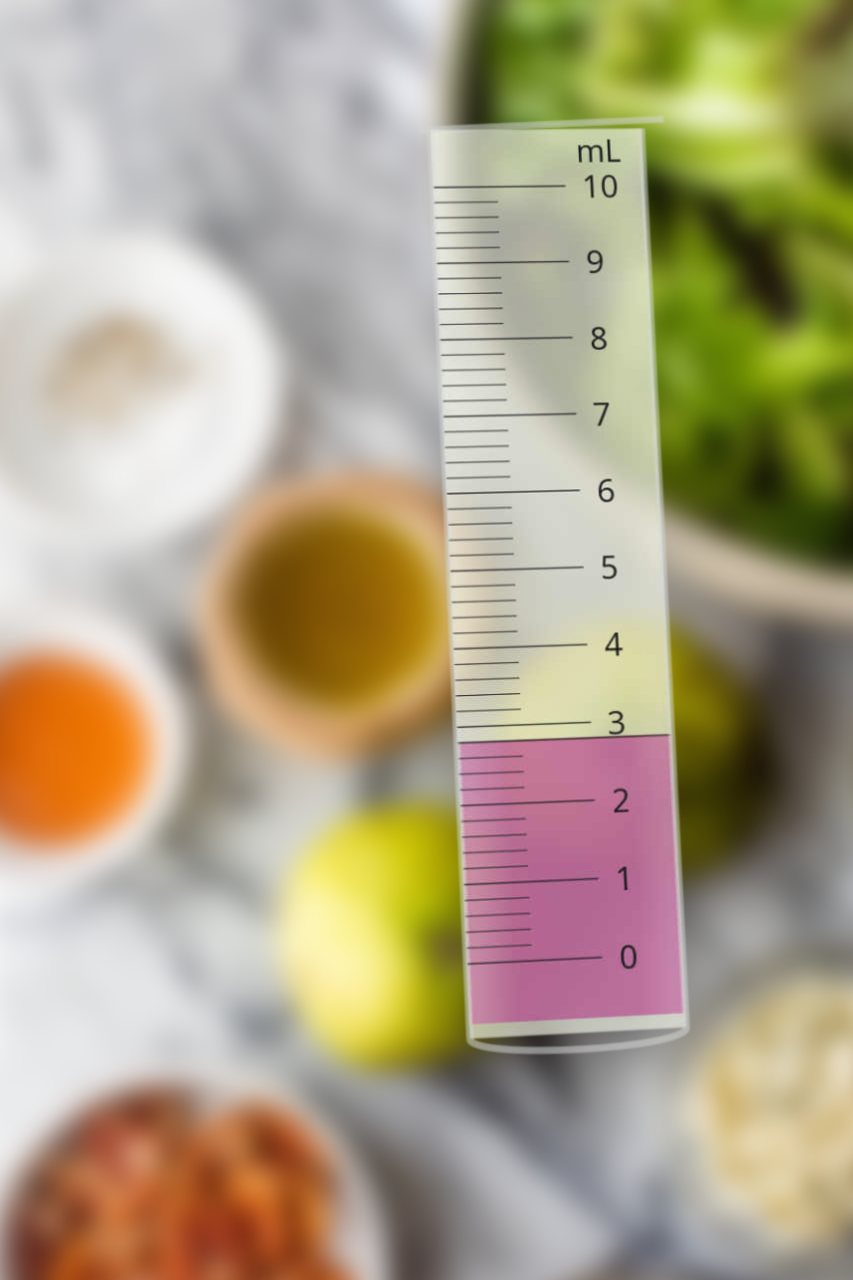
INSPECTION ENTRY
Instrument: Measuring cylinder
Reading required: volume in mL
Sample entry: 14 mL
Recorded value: 2.8 mL
